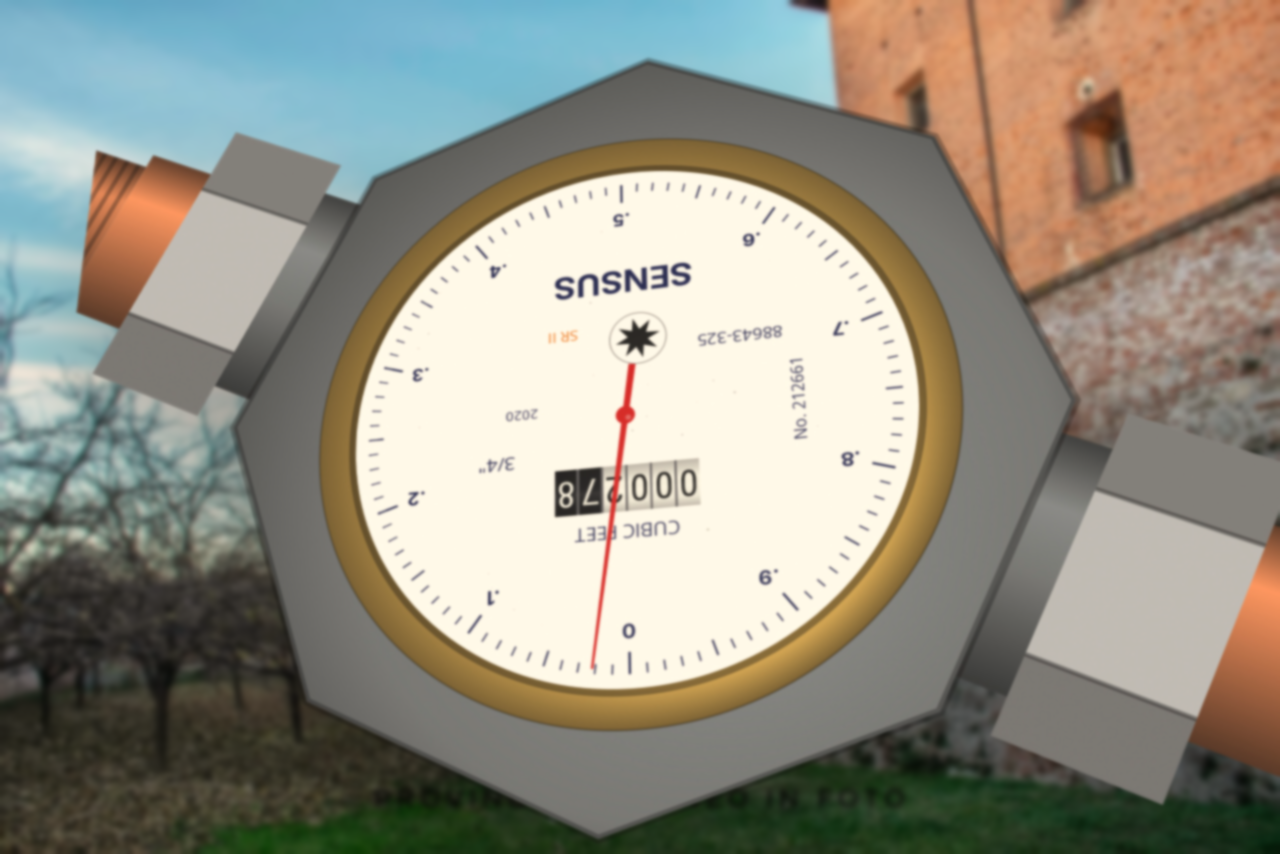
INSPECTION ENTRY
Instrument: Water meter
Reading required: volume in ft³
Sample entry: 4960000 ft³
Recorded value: 278.02 ft³
